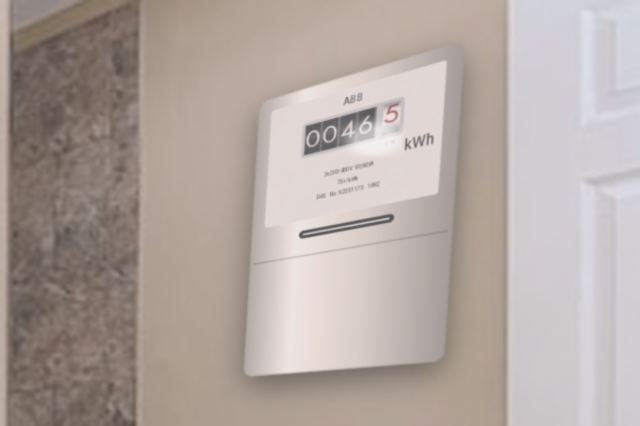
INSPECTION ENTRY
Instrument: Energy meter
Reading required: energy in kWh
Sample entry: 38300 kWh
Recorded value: 46.5 kWh
